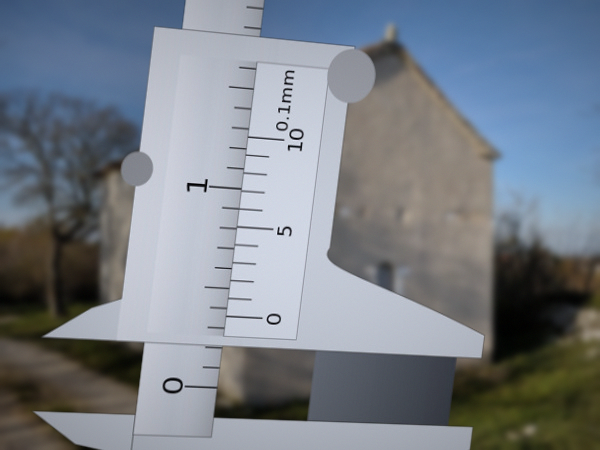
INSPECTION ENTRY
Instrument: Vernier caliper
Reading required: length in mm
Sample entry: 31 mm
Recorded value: 3.6 mm
